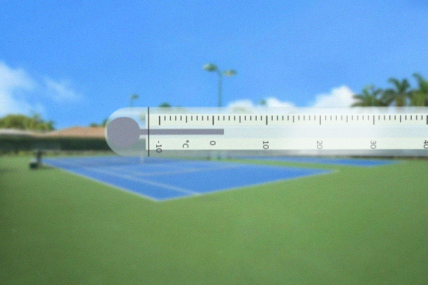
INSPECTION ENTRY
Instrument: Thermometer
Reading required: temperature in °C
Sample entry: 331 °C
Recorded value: 2 °C
